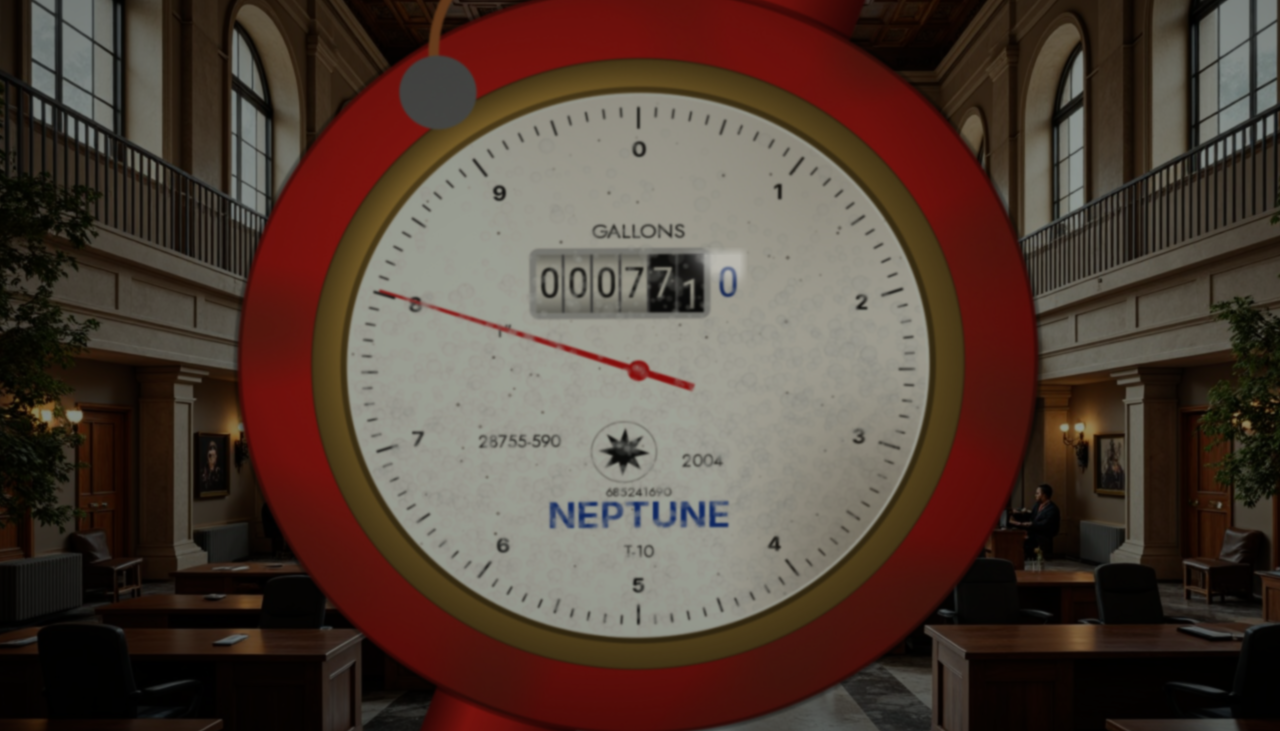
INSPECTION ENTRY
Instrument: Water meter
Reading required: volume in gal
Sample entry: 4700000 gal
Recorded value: 7708.0 gal
